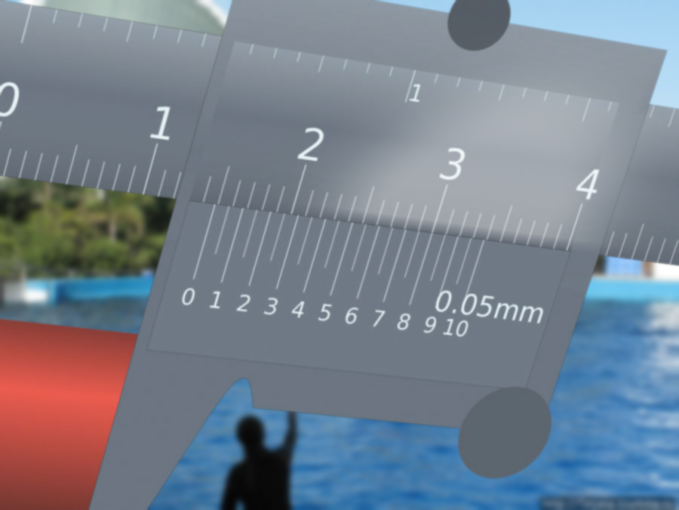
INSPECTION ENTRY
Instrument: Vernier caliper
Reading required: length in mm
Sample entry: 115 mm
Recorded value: 14.8 mm
